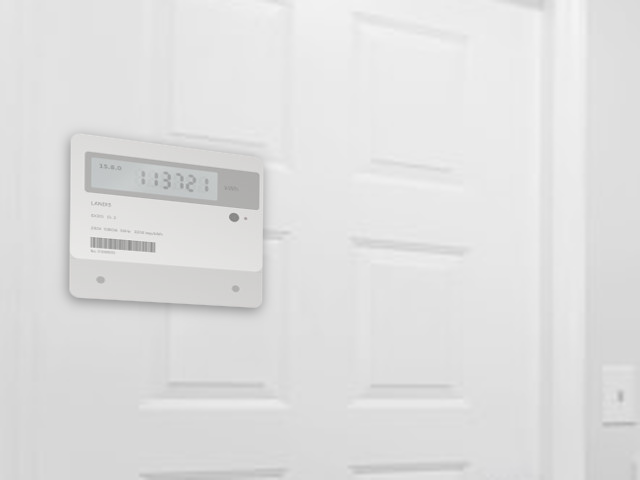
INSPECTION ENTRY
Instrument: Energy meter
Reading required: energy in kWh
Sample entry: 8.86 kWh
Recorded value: 113721 kWh
